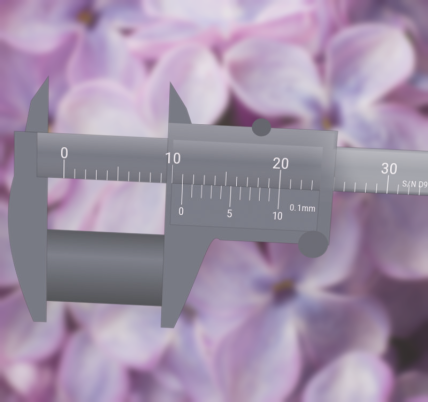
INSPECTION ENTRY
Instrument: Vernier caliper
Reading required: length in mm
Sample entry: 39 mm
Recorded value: 11.0 mm
